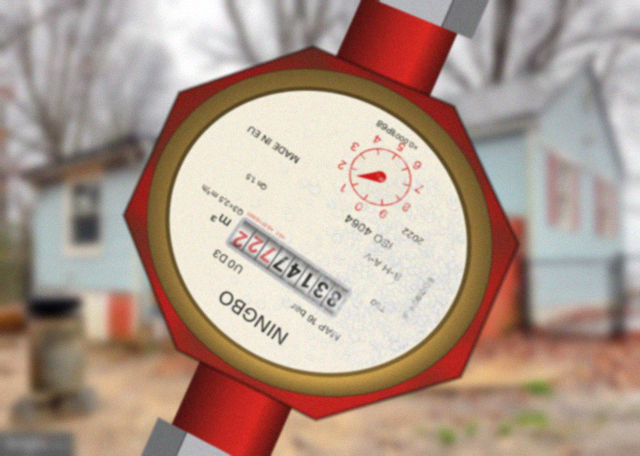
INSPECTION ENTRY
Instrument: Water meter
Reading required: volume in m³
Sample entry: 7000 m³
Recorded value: 83147.7221 m³
